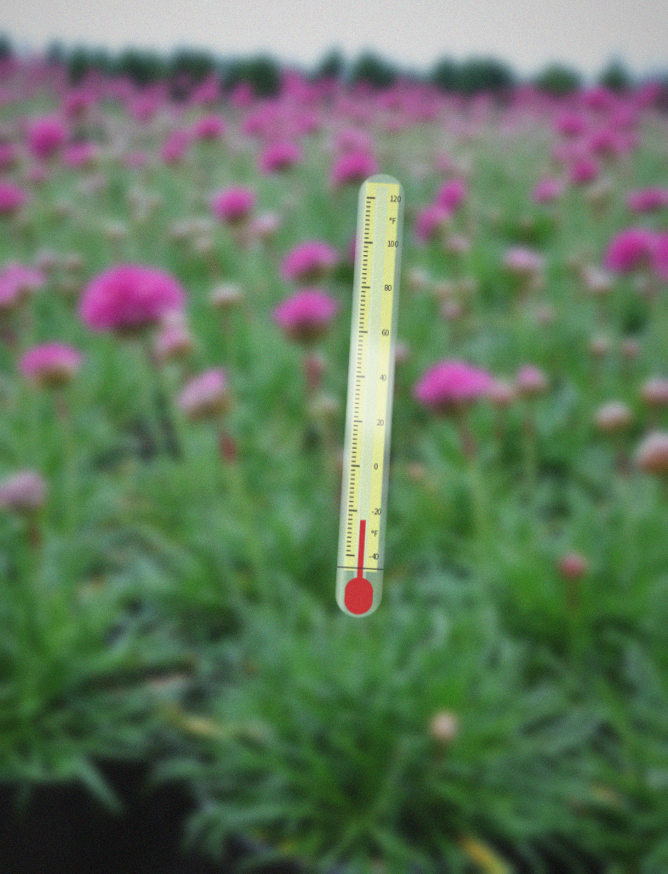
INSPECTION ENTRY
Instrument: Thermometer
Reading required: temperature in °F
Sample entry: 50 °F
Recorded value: -24 °F
